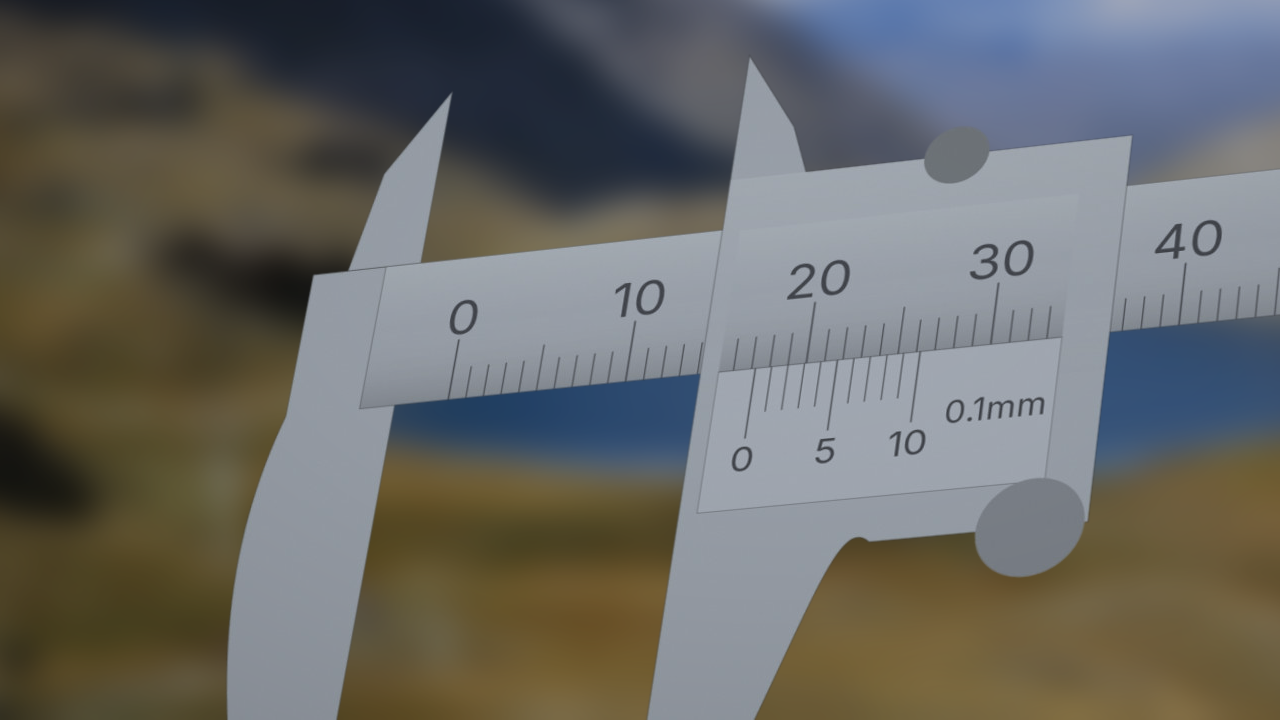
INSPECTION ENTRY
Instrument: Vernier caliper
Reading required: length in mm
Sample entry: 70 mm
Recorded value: 17.2 mm
